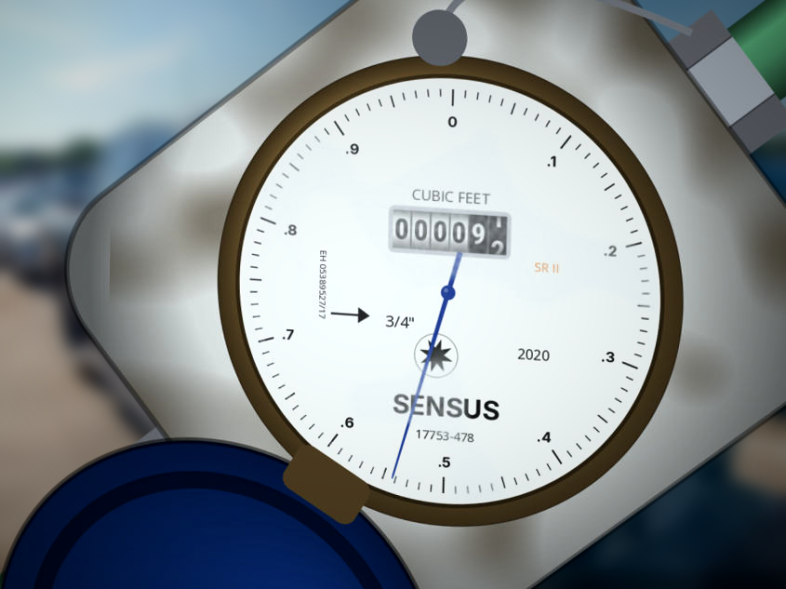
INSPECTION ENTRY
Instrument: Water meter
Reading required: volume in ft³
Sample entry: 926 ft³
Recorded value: 91.54 ft³
